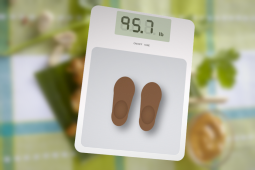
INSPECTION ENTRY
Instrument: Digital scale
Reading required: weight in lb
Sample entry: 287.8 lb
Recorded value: 95.7 lb
